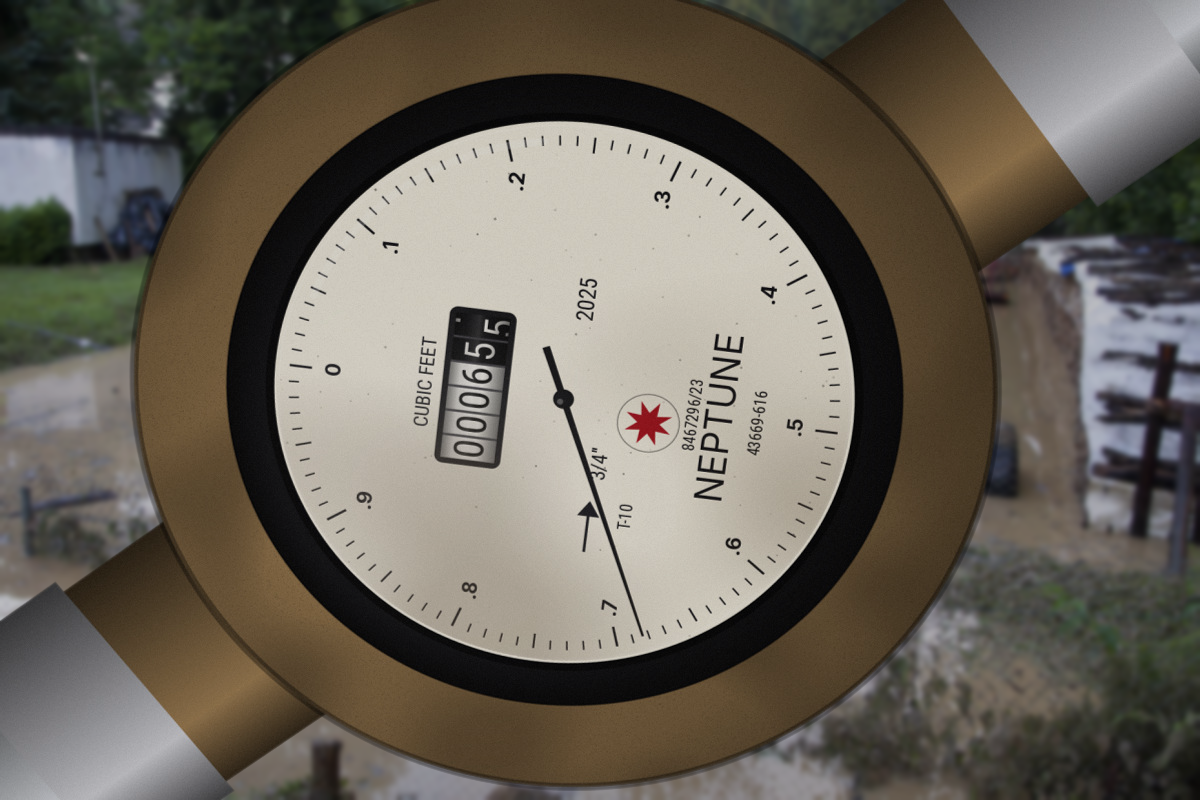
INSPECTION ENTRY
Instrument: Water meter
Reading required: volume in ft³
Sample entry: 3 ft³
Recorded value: 654.68 ft³
